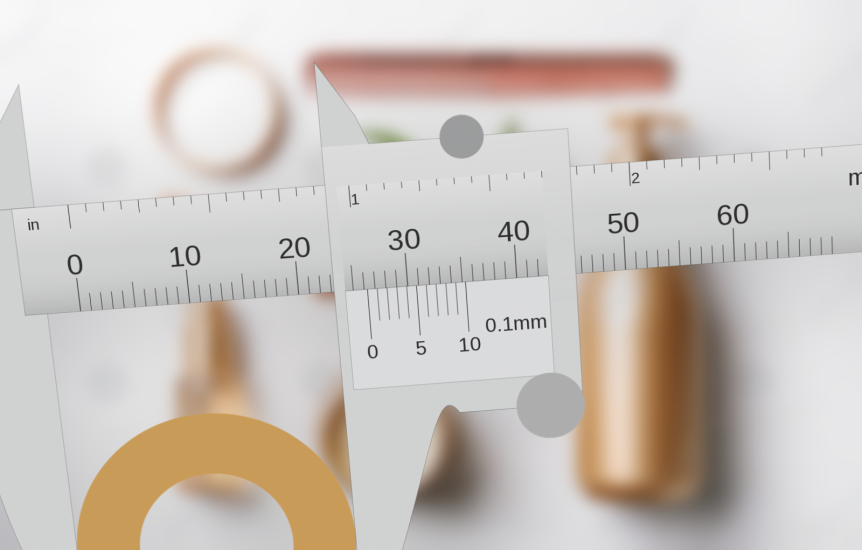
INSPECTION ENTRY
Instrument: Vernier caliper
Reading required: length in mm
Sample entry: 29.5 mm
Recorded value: 26.3 mm
